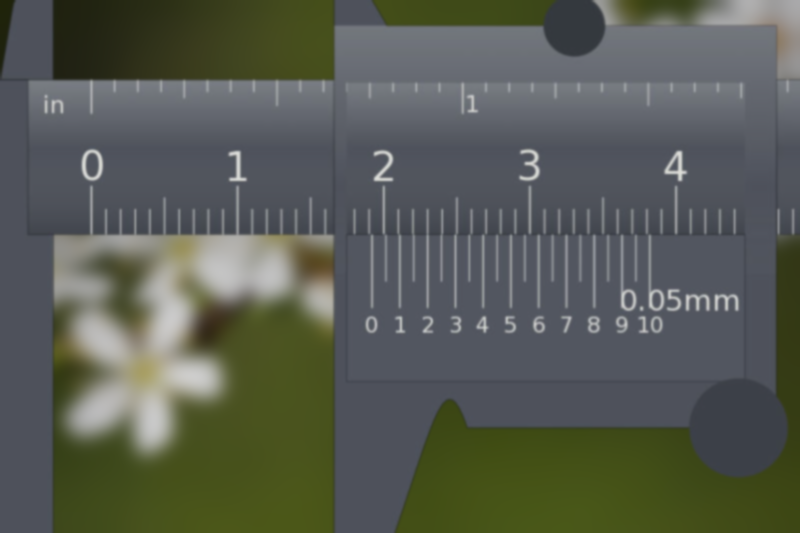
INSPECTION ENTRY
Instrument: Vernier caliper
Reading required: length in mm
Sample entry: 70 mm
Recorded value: 19.2 mm
